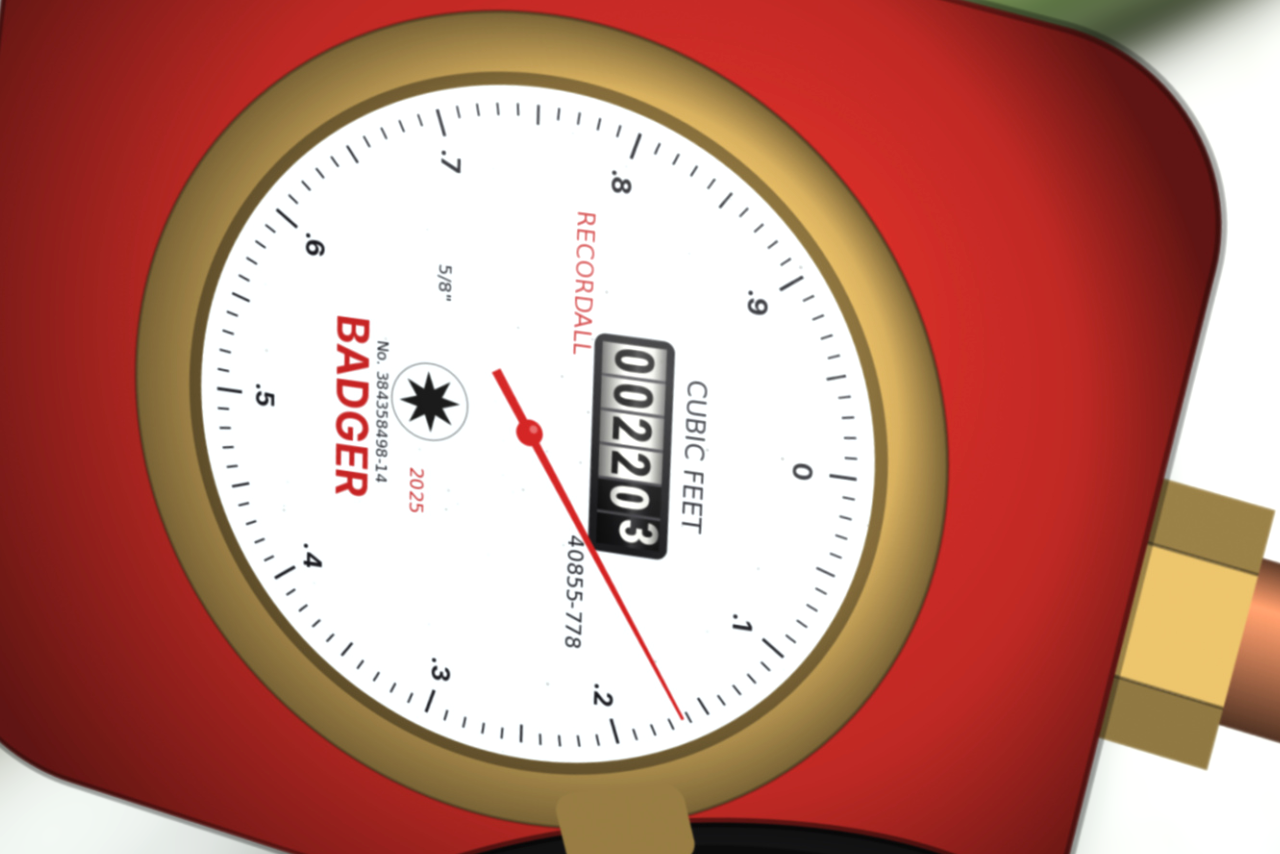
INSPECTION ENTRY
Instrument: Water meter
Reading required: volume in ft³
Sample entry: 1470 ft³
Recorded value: 2203.16 ft³
